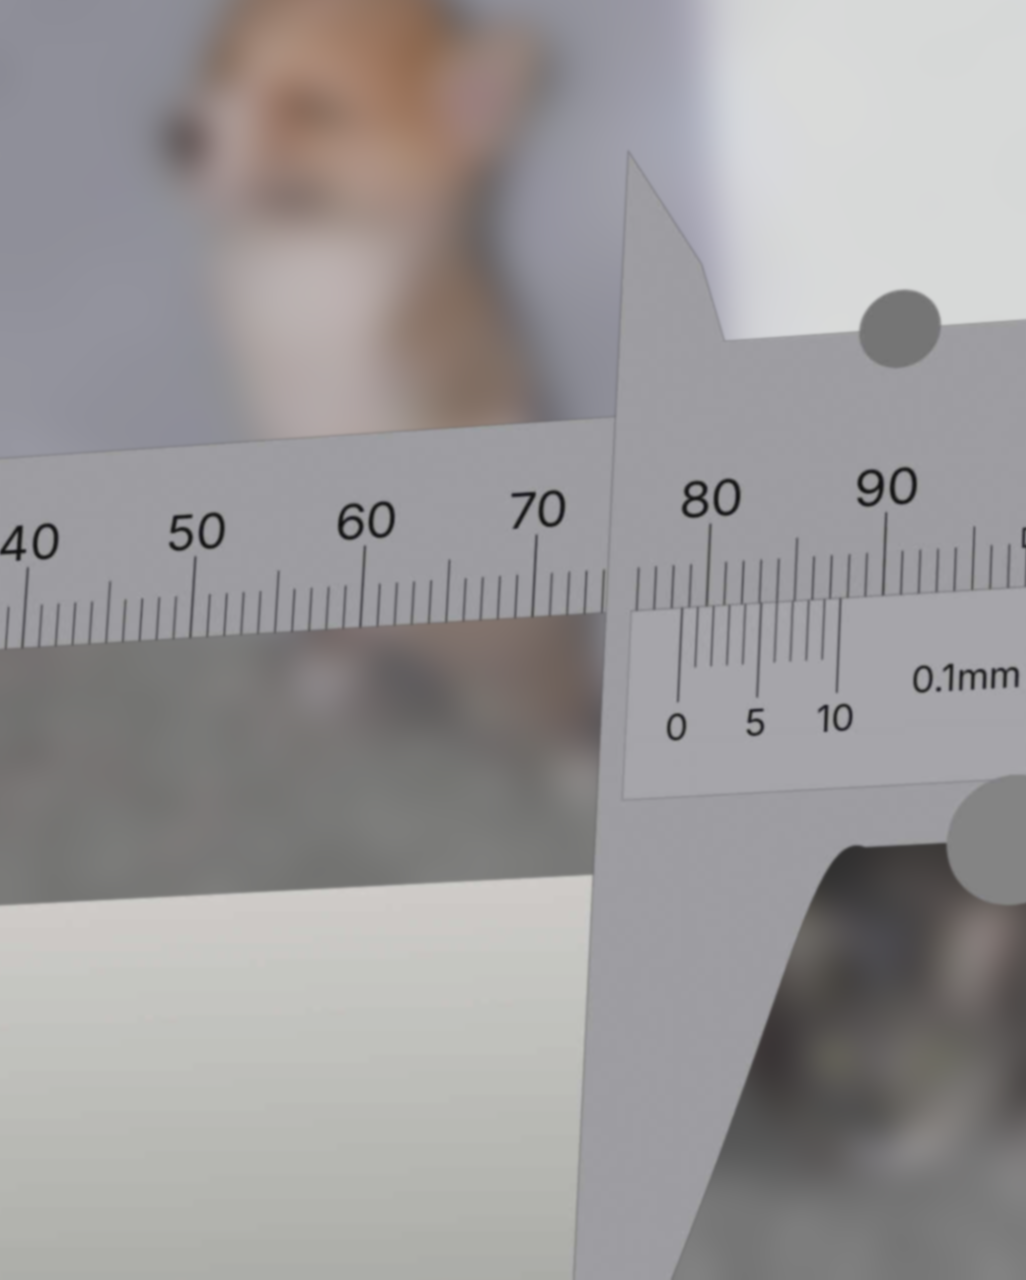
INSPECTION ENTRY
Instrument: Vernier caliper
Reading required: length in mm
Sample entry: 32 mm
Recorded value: 78.6 mm
